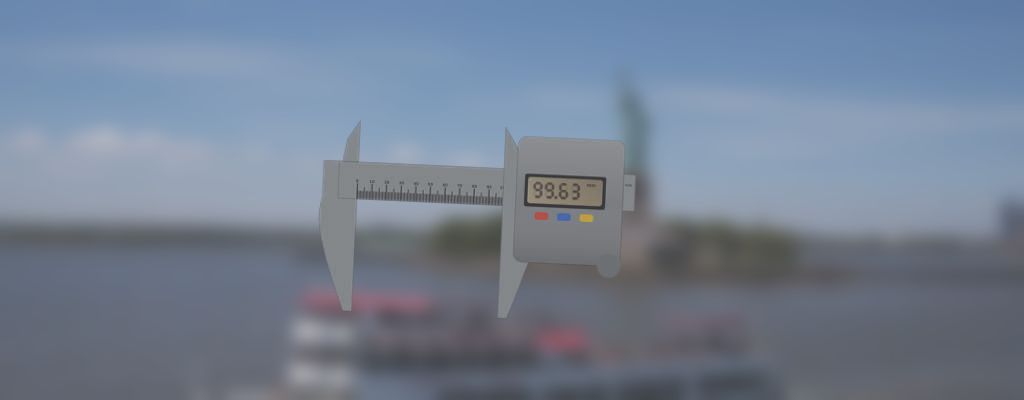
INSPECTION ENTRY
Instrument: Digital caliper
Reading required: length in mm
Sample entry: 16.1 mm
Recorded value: 99.63 mm
